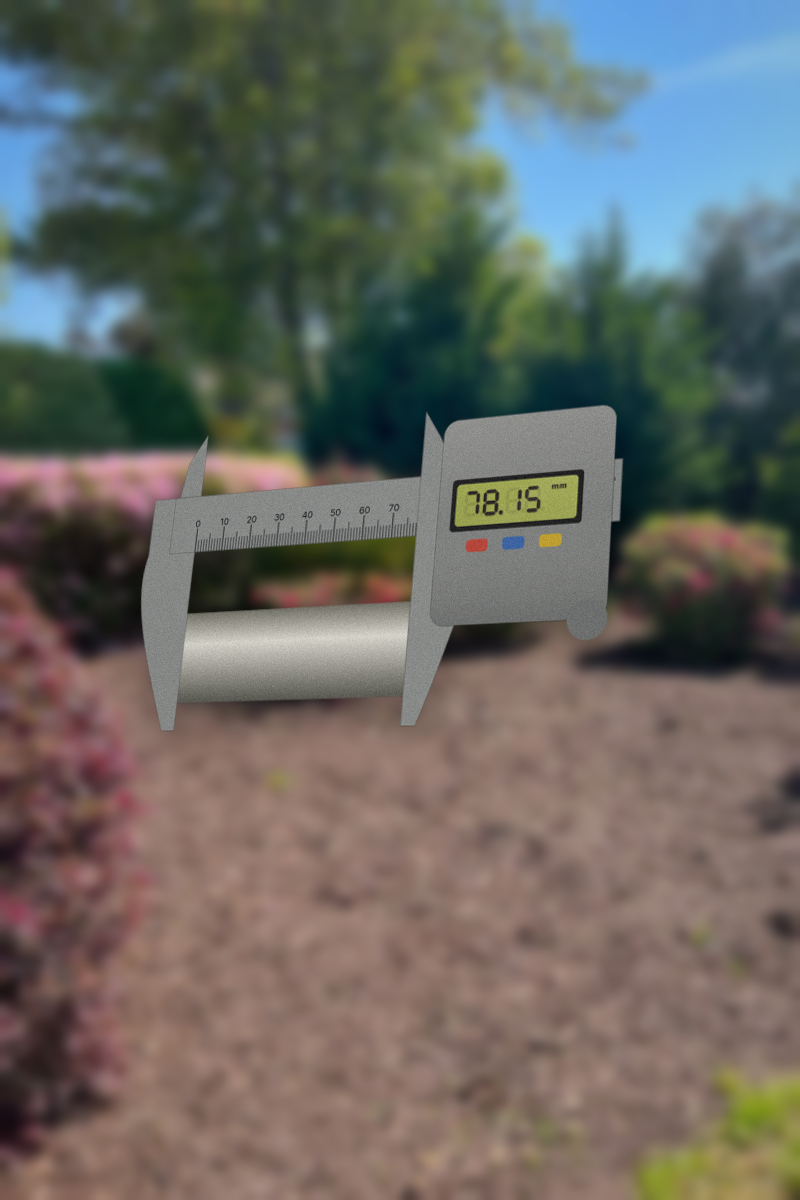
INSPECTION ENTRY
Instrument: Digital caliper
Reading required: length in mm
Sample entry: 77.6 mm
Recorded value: 78.15 mm
